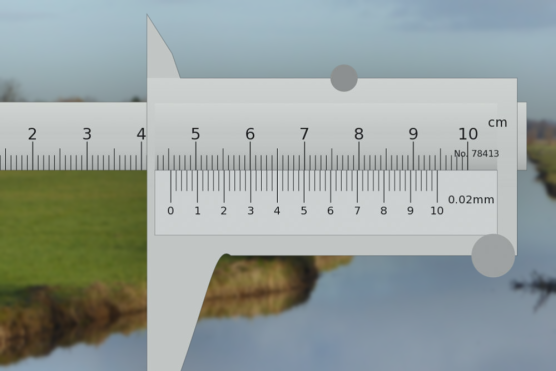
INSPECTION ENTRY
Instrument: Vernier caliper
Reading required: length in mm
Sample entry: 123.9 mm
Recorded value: 45.4 mm
